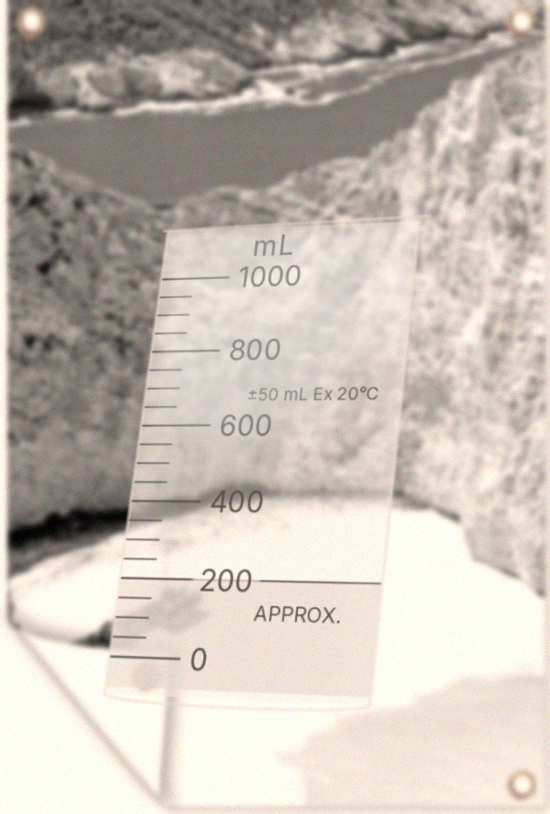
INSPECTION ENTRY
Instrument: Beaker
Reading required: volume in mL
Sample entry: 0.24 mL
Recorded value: 200 mL
